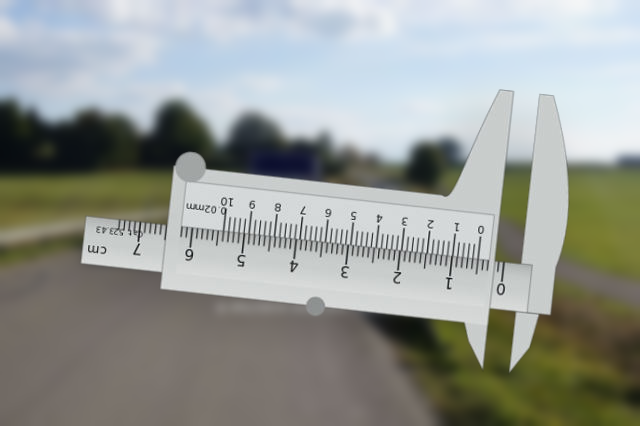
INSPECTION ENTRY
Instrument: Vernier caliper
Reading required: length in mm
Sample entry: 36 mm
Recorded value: 5.0 mm
